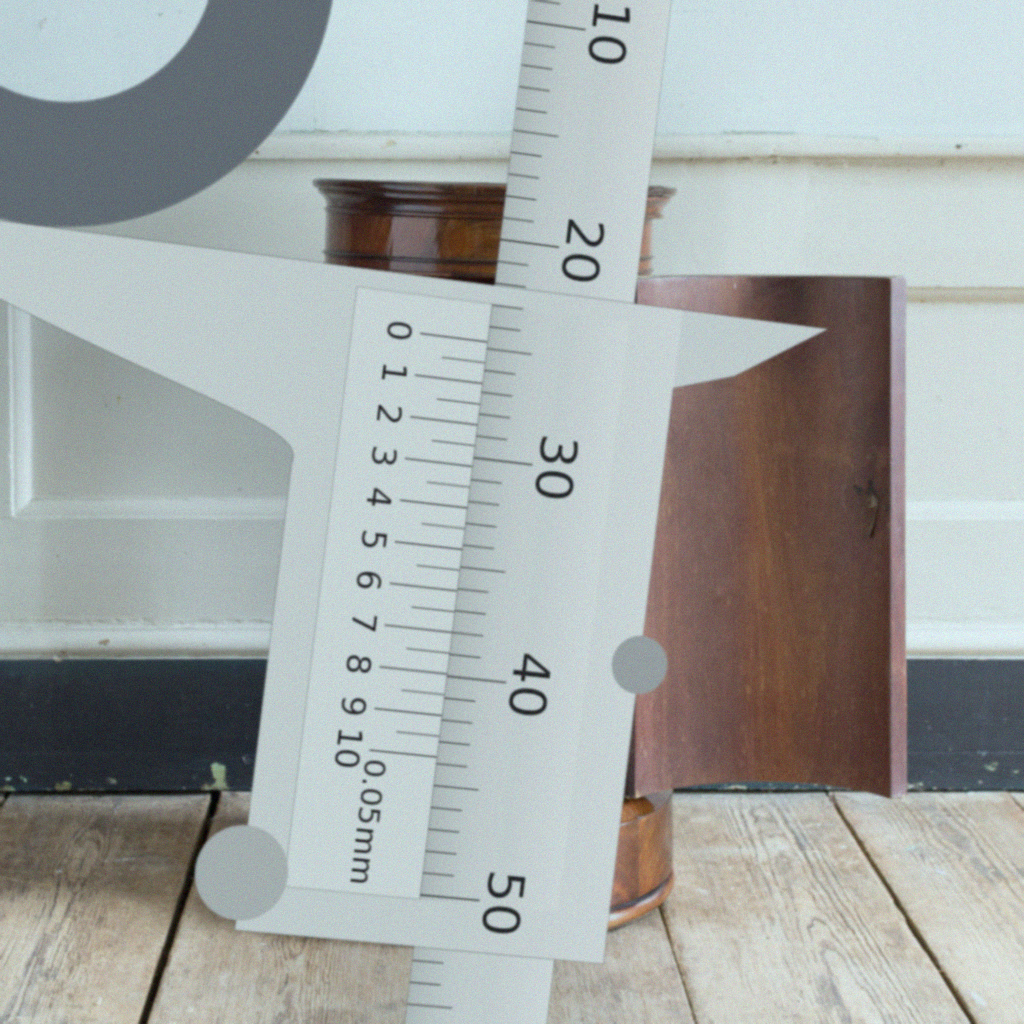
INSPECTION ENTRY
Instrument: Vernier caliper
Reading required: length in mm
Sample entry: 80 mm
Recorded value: 24.7 mm
